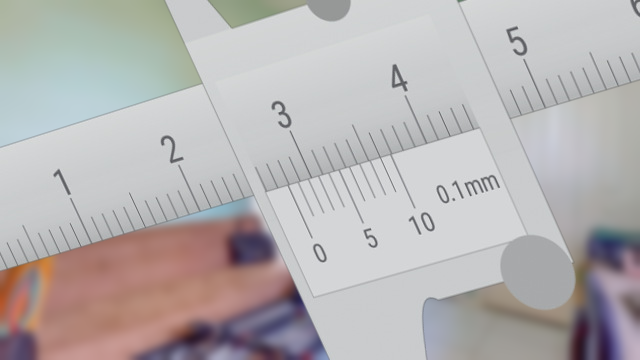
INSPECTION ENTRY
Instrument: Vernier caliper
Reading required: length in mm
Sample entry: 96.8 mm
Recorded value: 27.9 mm
